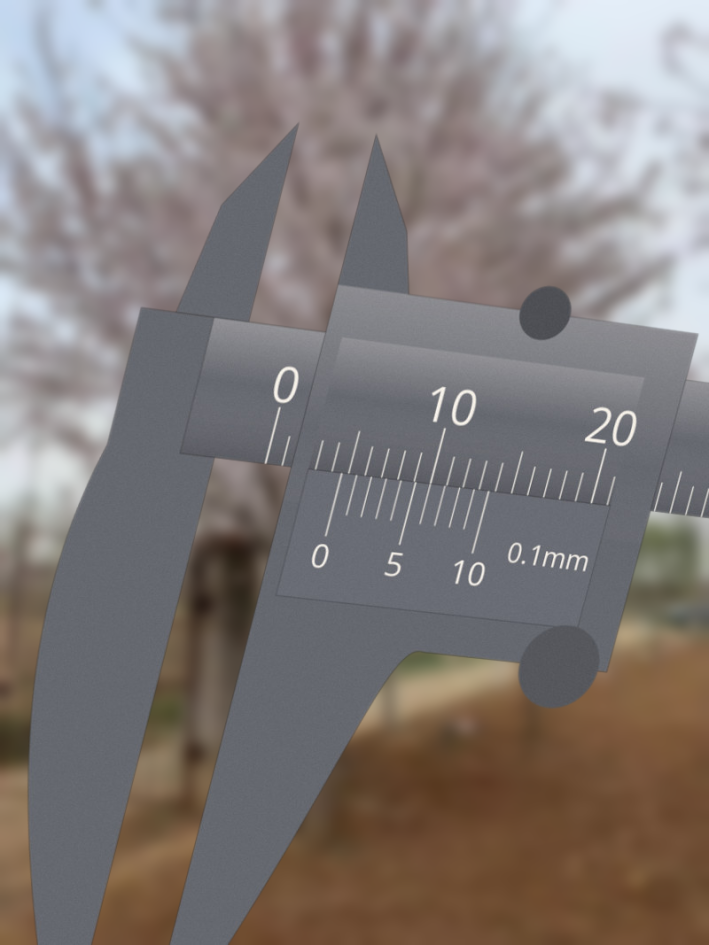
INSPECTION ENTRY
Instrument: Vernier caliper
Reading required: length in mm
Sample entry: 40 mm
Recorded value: 4.6 mm
